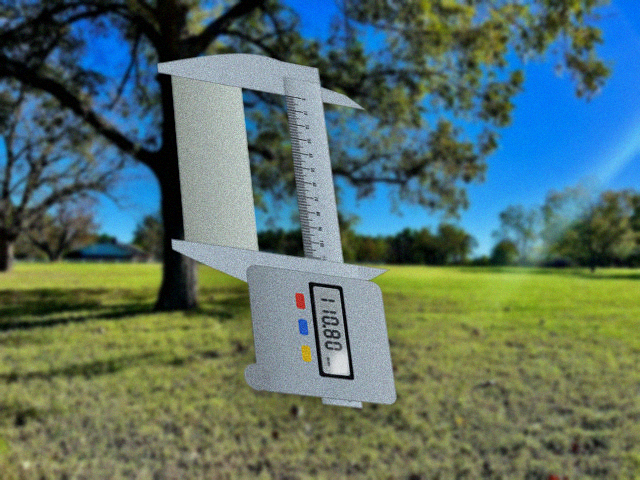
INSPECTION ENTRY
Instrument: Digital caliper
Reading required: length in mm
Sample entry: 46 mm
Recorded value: 110.80 mm
